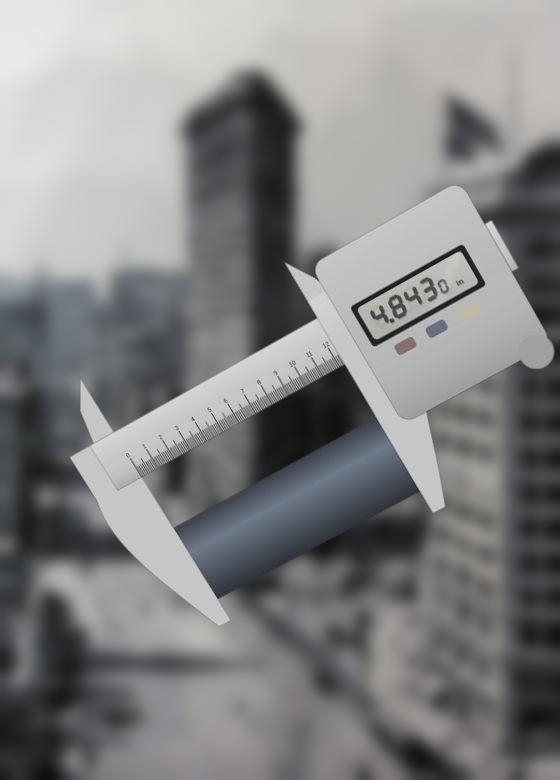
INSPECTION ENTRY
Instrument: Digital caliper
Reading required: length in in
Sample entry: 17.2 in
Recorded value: 4.8430 in
